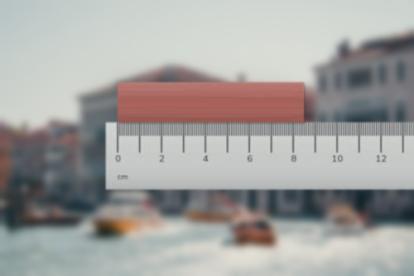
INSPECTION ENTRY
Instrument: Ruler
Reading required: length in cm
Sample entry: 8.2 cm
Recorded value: 8.5 cm
